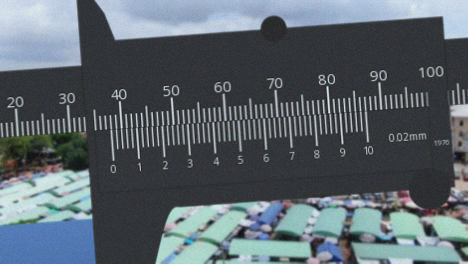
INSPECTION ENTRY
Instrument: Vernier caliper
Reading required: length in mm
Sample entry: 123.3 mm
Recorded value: 38.0 mm
